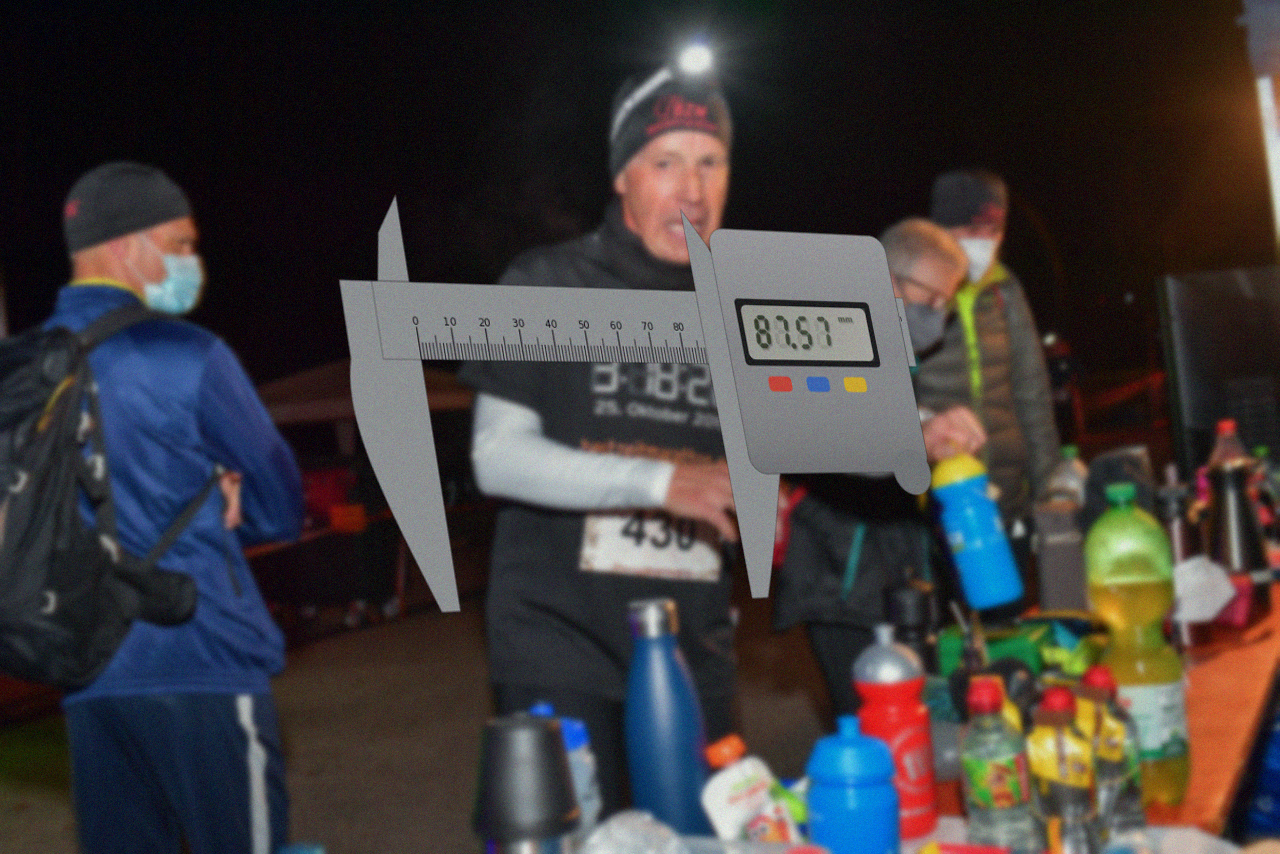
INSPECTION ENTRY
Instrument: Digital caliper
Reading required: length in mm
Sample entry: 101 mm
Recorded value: 87.57 mm
